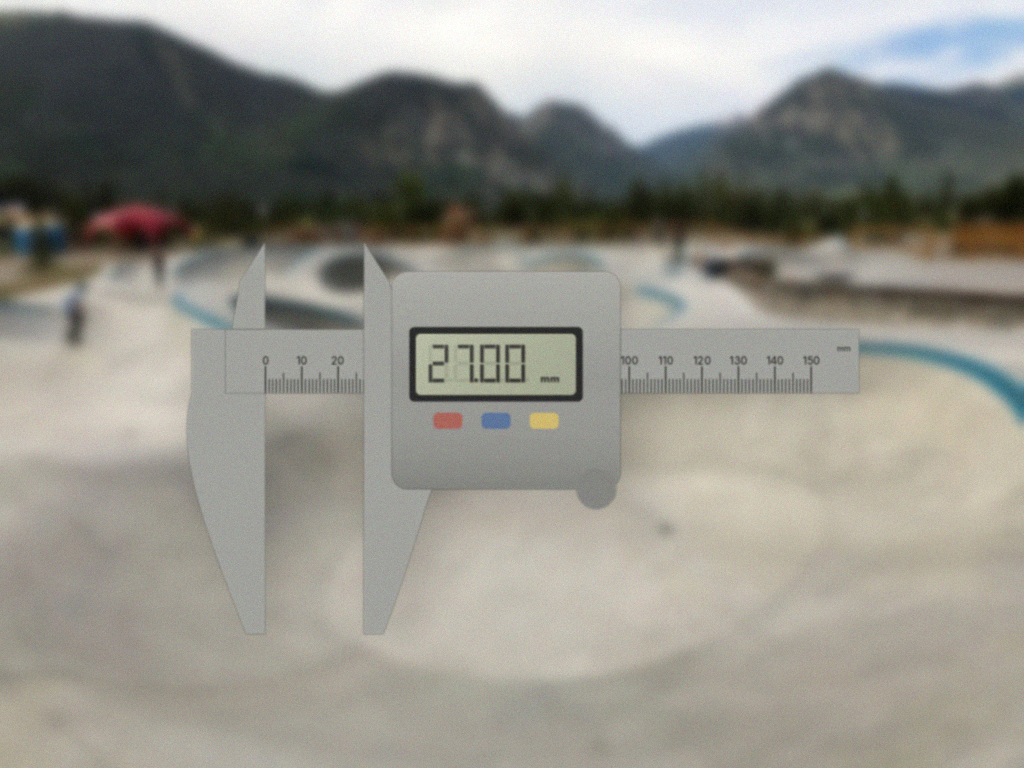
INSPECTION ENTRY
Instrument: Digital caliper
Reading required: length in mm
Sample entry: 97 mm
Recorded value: 27.00 mm
